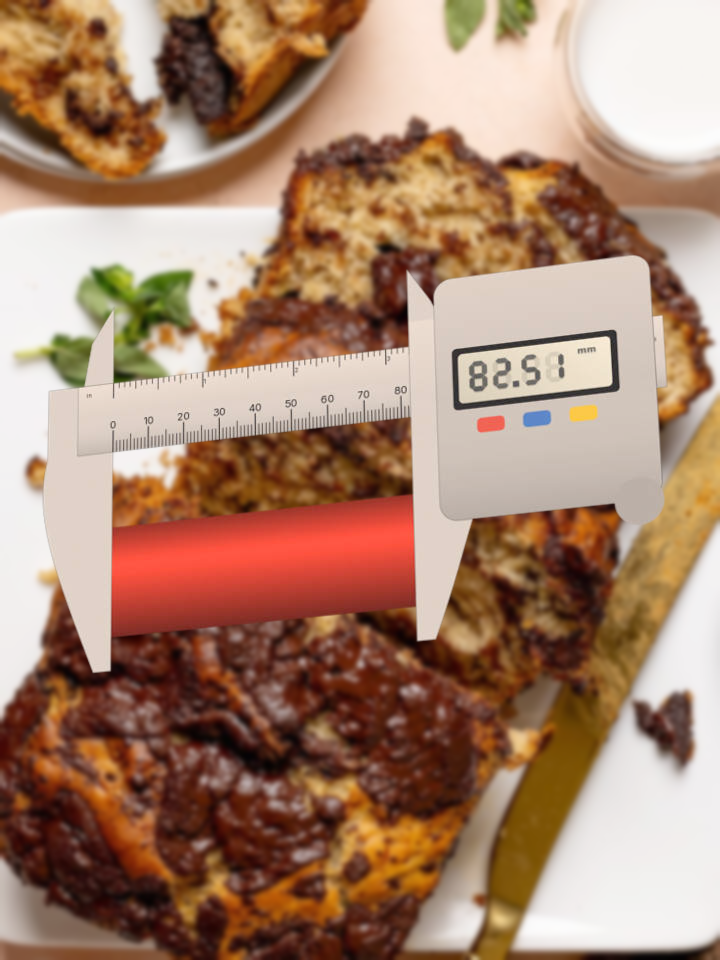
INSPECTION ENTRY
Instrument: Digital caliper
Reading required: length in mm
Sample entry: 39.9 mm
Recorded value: 82.51 mm
